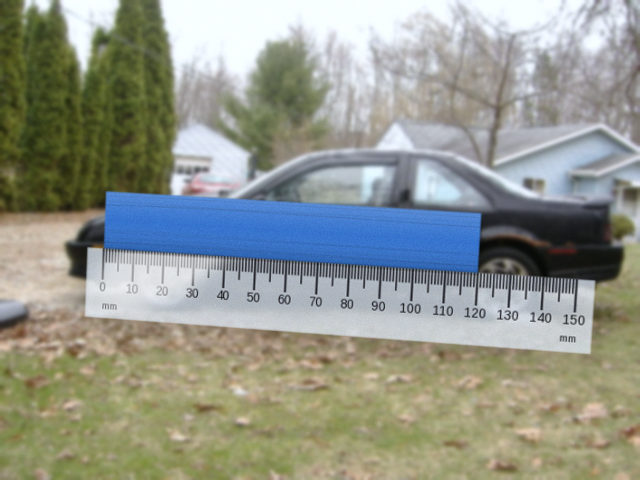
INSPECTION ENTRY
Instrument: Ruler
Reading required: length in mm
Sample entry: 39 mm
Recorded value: 120 mm
